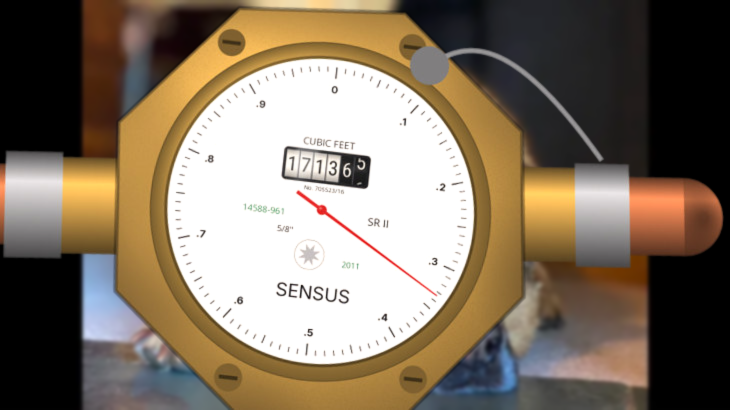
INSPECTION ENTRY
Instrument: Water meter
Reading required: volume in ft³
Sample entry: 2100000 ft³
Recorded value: 171365.33 ft³
